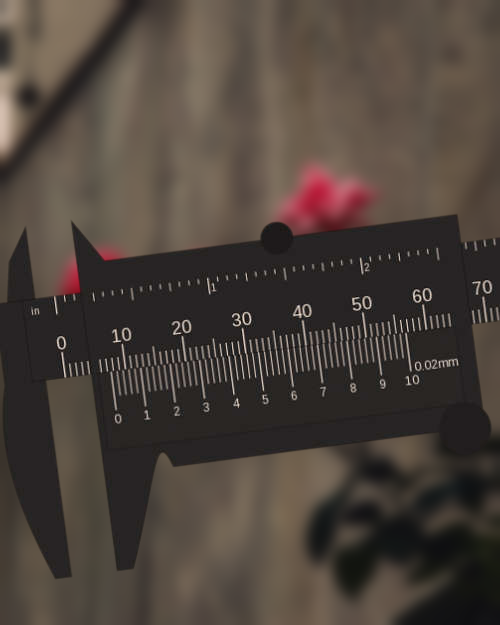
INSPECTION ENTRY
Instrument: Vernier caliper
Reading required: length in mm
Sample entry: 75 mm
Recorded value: 7.6 mm
